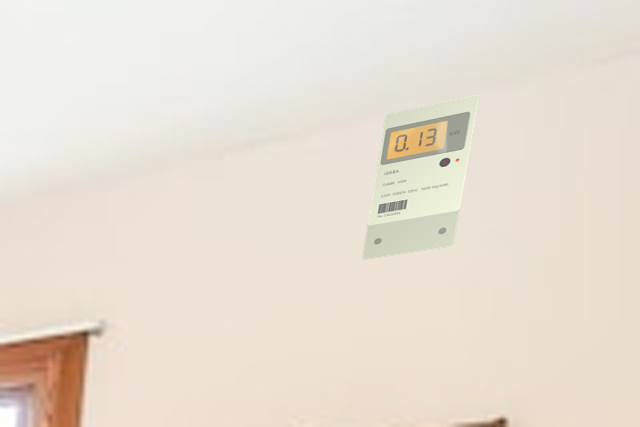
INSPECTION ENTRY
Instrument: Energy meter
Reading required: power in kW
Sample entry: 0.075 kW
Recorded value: 0.13 kW
